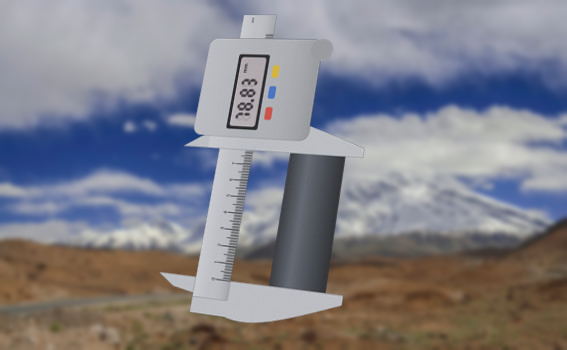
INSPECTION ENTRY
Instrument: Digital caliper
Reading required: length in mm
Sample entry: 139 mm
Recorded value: 78.83 mm
